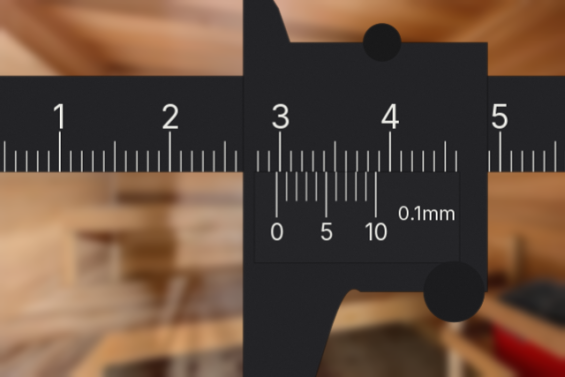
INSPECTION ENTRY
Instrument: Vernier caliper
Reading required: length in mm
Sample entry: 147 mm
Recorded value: 29.7 mm
